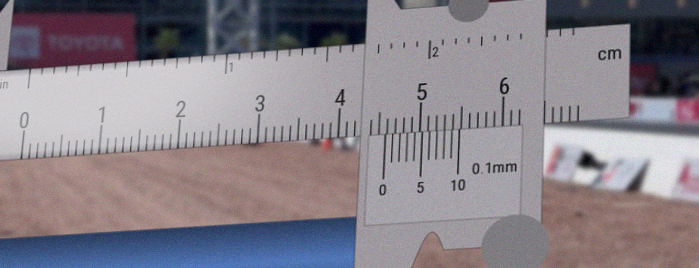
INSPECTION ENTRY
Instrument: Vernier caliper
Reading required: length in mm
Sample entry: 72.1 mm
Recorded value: 45.8 mm
